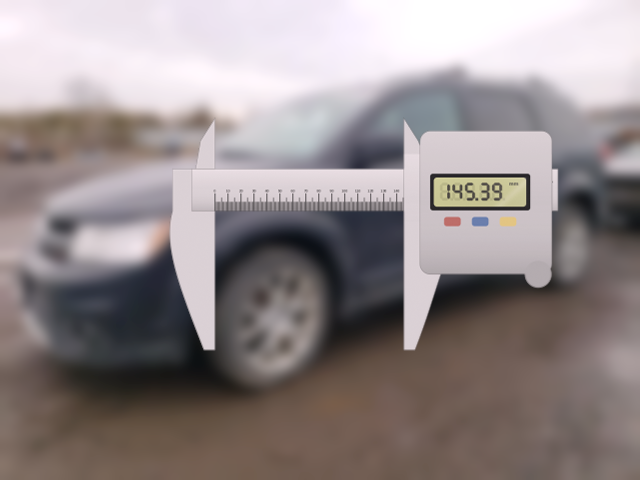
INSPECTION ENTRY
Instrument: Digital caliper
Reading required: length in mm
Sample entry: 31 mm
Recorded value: 145.39 mm
